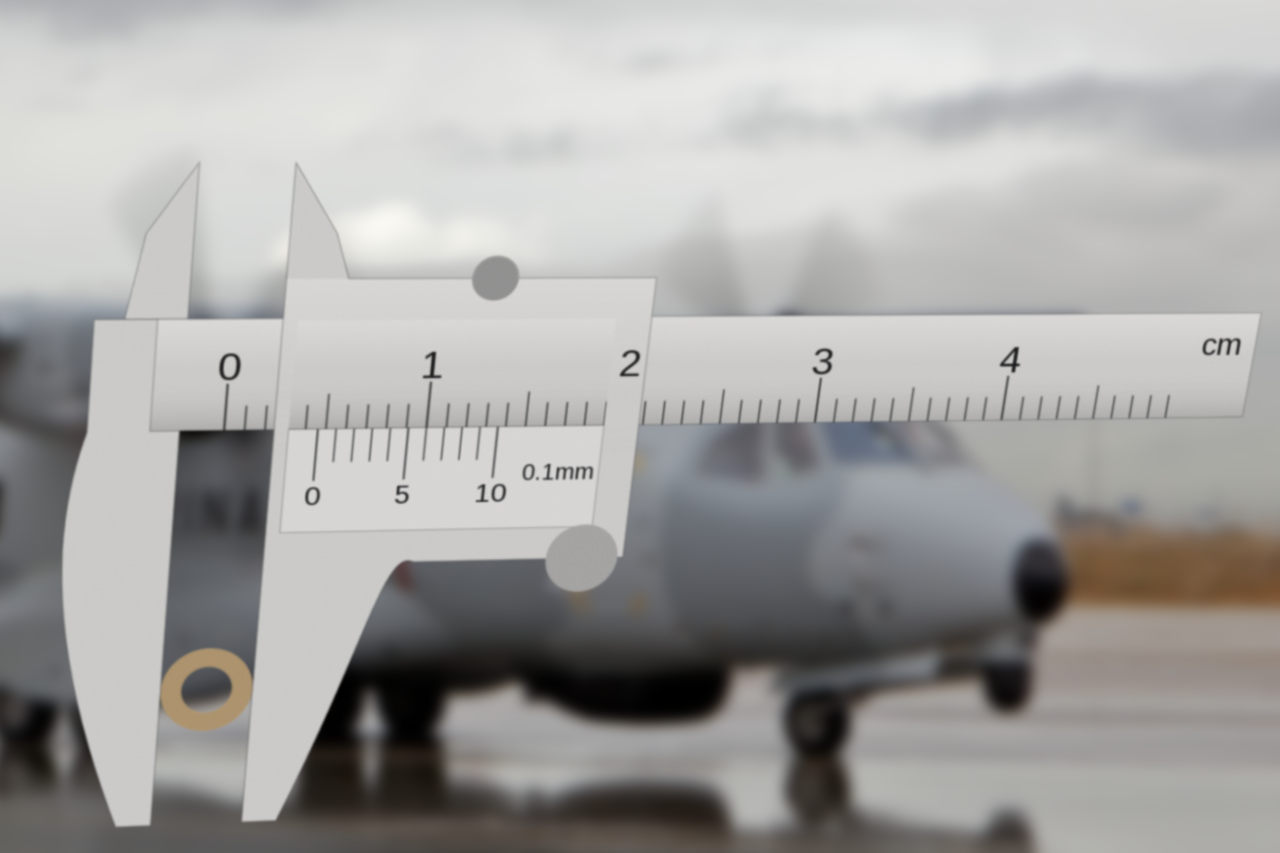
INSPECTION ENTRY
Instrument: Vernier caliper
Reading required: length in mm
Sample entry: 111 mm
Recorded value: 4.6 mm
